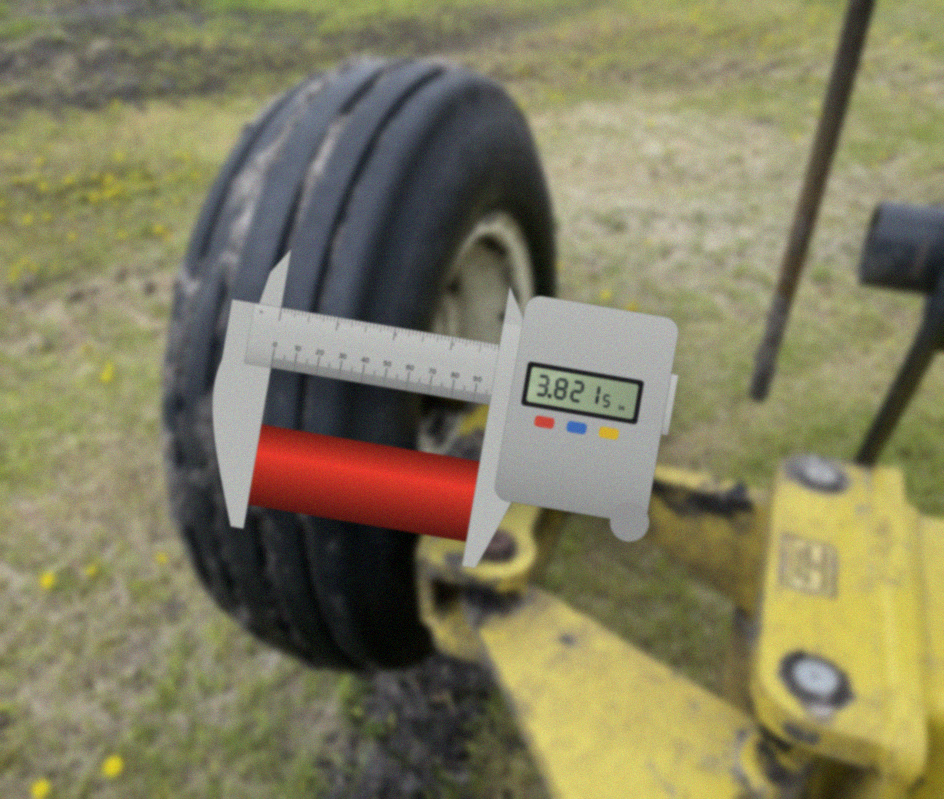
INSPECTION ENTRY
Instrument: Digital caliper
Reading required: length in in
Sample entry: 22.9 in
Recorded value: 3.8215 in
